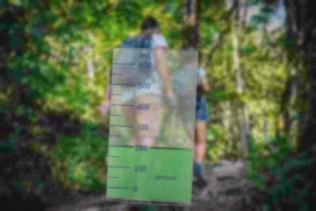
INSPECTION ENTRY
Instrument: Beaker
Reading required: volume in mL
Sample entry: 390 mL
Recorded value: 200 mL
